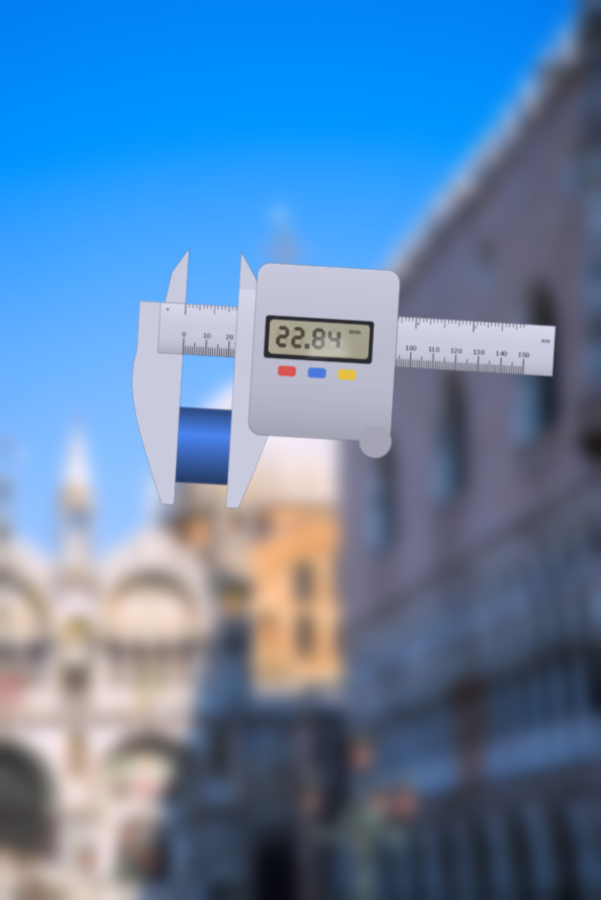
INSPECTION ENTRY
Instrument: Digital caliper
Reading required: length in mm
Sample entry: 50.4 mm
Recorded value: 22.84 mm
